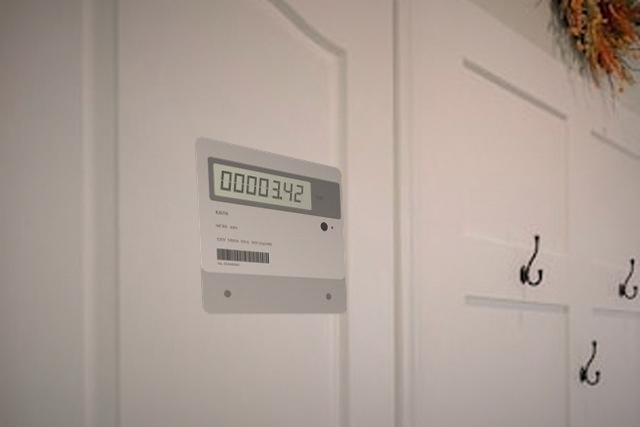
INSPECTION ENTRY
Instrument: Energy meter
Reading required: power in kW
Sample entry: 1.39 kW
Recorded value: 3.42 kW
